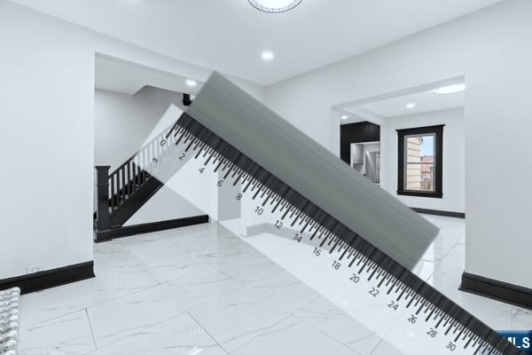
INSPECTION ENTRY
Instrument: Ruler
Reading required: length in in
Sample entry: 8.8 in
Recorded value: 23.5 in
